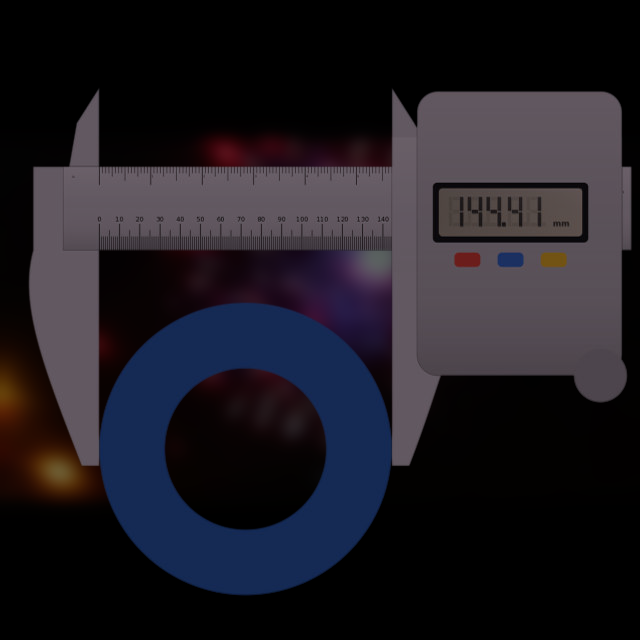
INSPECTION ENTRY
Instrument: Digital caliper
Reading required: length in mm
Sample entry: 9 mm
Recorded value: 144.41 mm
